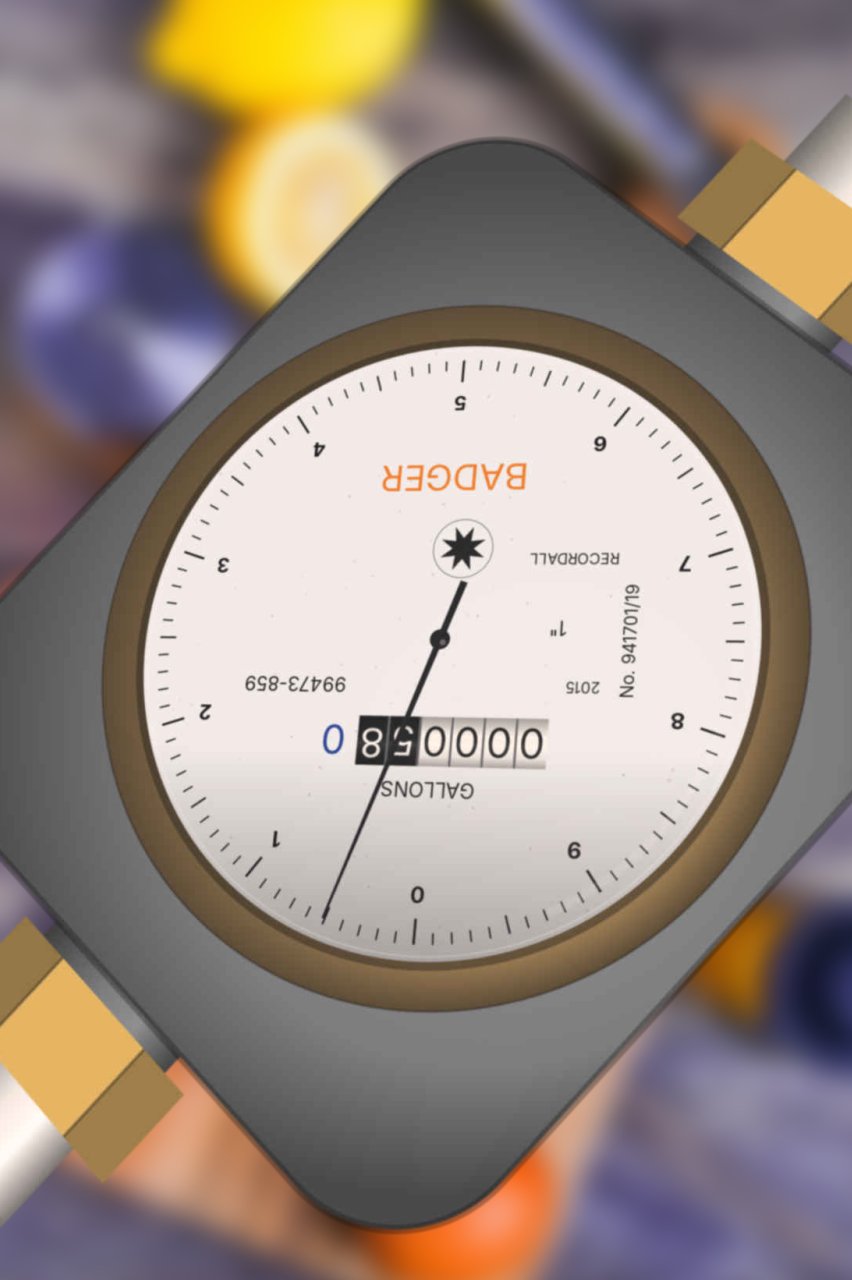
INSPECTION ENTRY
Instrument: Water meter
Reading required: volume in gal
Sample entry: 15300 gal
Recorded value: 580.5 gal
